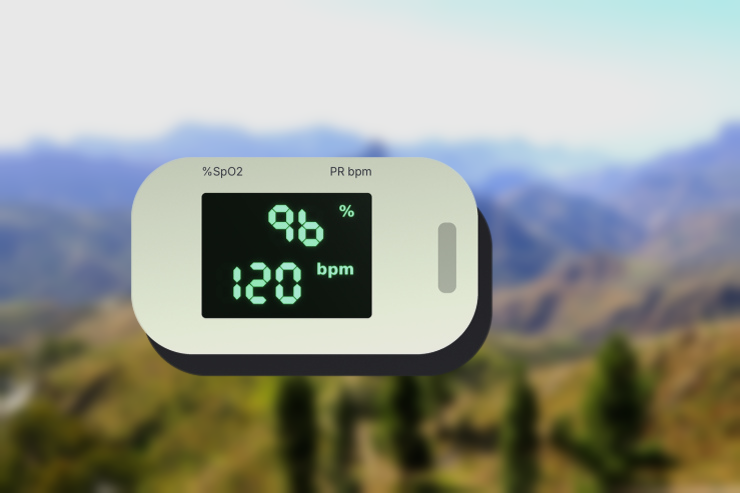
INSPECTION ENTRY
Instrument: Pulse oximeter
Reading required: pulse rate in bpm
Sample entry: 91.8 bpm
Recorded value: 120 bpm
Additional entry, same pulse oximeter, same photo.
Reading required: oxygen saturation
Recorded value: 96 %
